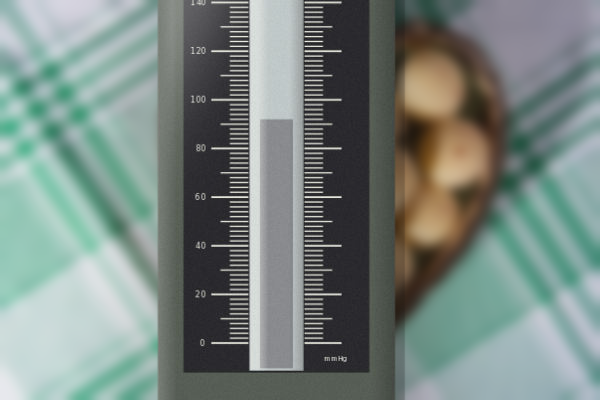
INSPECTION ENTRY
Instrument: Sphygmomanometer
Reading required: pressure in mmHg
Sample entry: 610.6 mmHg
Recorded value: 92 mmHg
